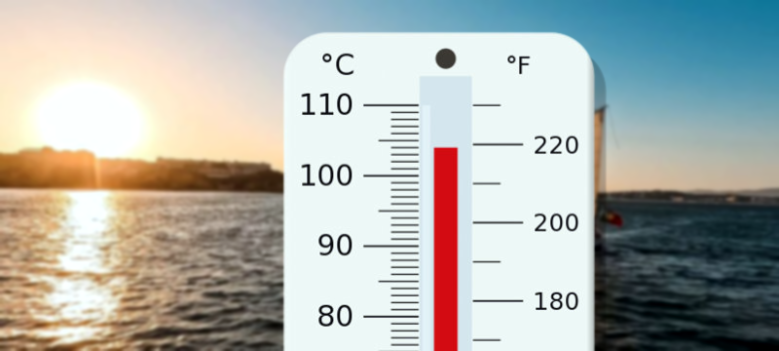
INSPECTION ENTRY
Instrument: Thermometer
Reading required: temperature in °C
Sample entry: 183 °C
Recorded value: 104 °C
